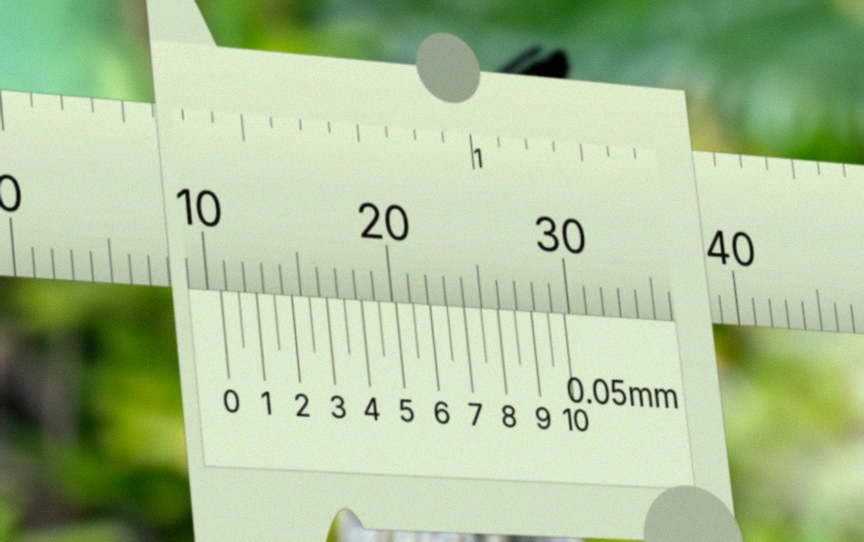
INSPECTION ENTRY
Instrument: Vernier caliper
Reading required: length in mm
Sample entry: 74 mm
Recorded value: 10.7 mm
